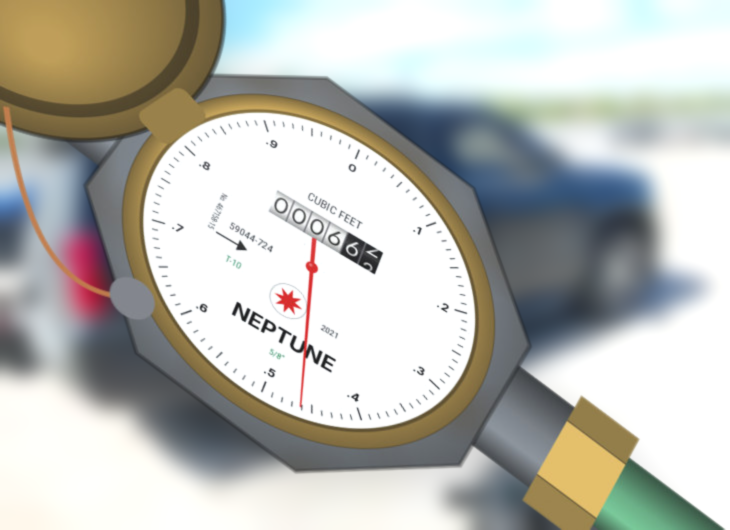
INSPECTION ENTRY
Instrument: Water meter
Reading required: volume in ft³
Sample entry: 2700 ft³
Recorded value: 662.46 ft³
